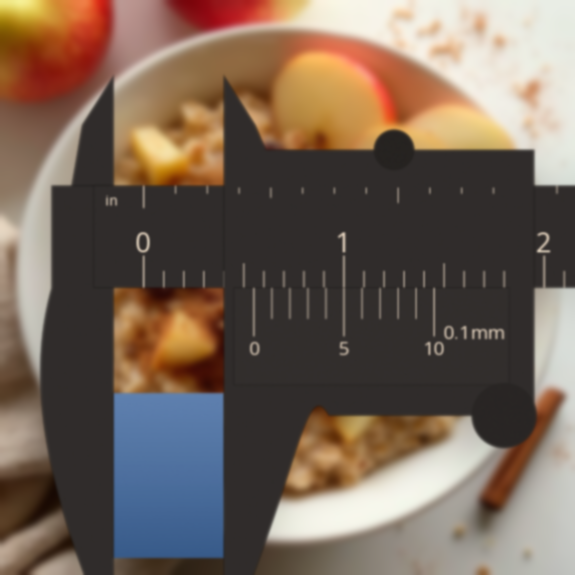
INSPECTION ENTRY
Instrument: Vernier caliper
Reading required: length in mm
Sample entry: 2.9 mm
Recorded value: 5.5 mm
